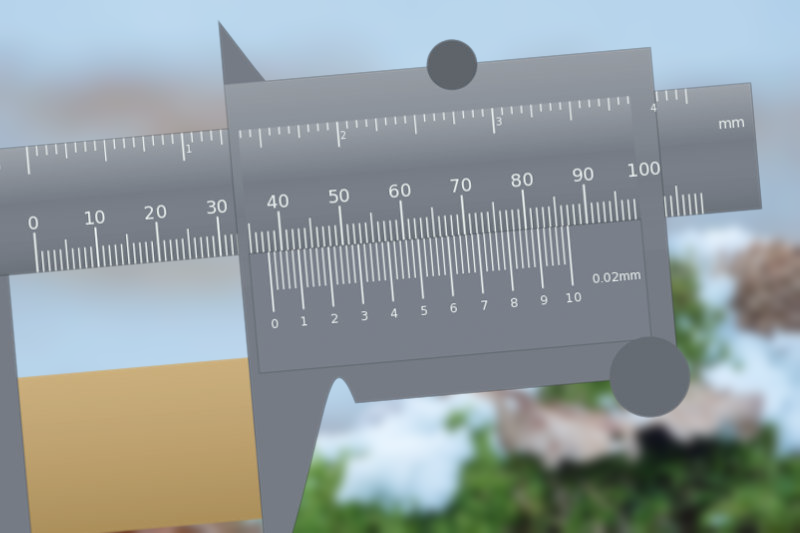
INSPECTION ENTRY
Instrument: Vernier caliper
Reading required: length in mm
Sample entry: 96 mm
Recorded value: 37.8 mm
